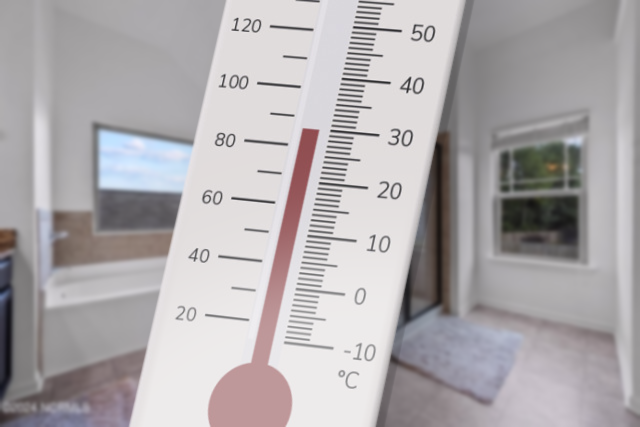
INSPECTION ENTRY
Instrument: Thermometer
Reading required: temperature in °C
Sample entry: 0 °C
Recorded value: 30 °C
